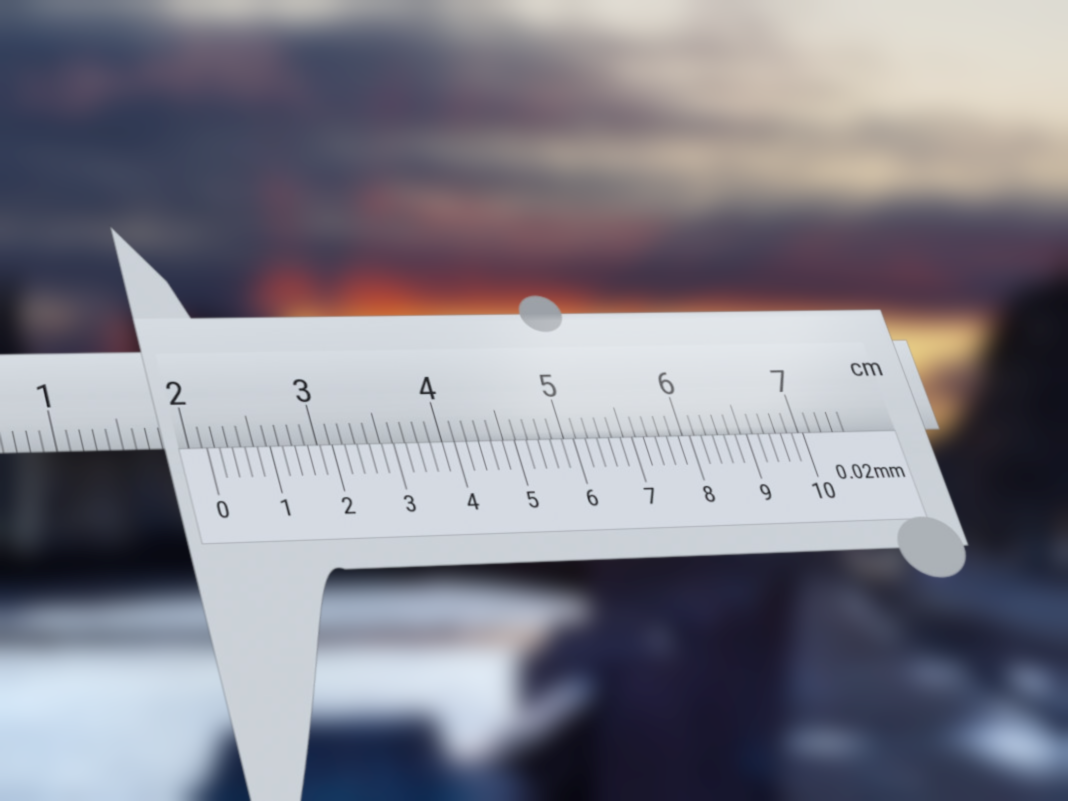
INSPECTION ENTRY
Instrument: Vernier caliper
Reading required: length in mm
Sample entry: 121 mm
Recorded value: 21.4 mm
